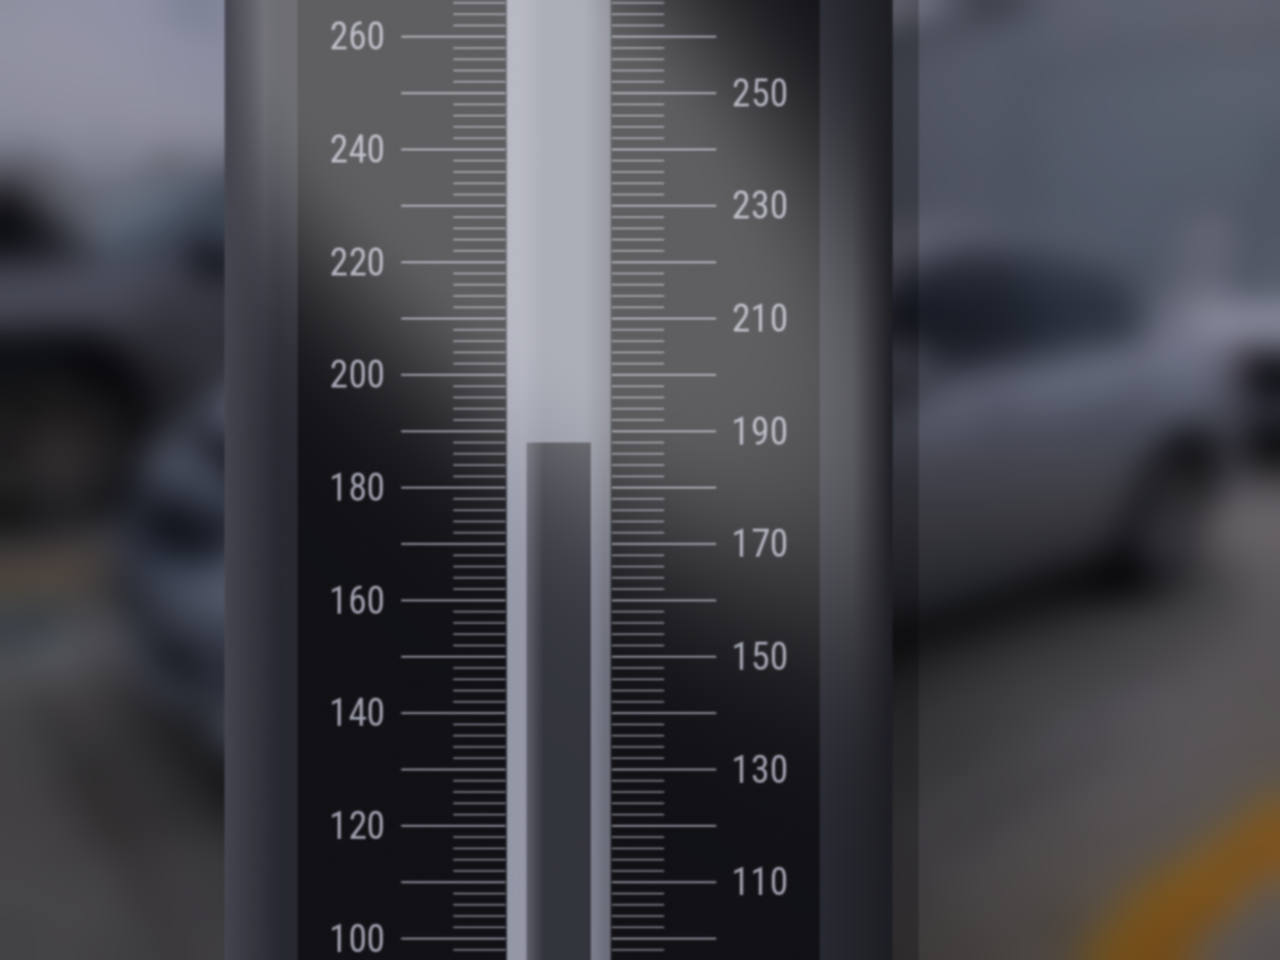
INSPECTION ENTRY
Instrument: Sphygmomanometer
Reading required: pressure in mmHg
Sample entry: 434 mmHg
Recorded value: 188 mmHg
